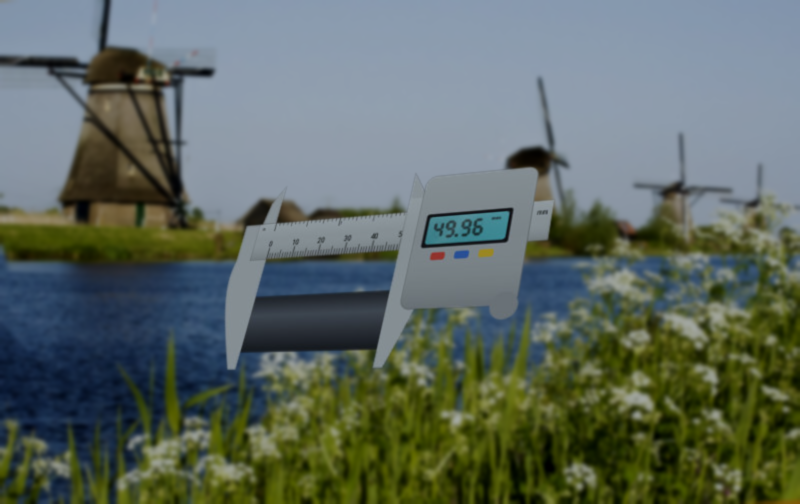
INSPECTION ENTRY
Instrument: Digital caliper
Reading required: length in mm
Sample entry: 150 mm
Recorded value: 49.96 mm
